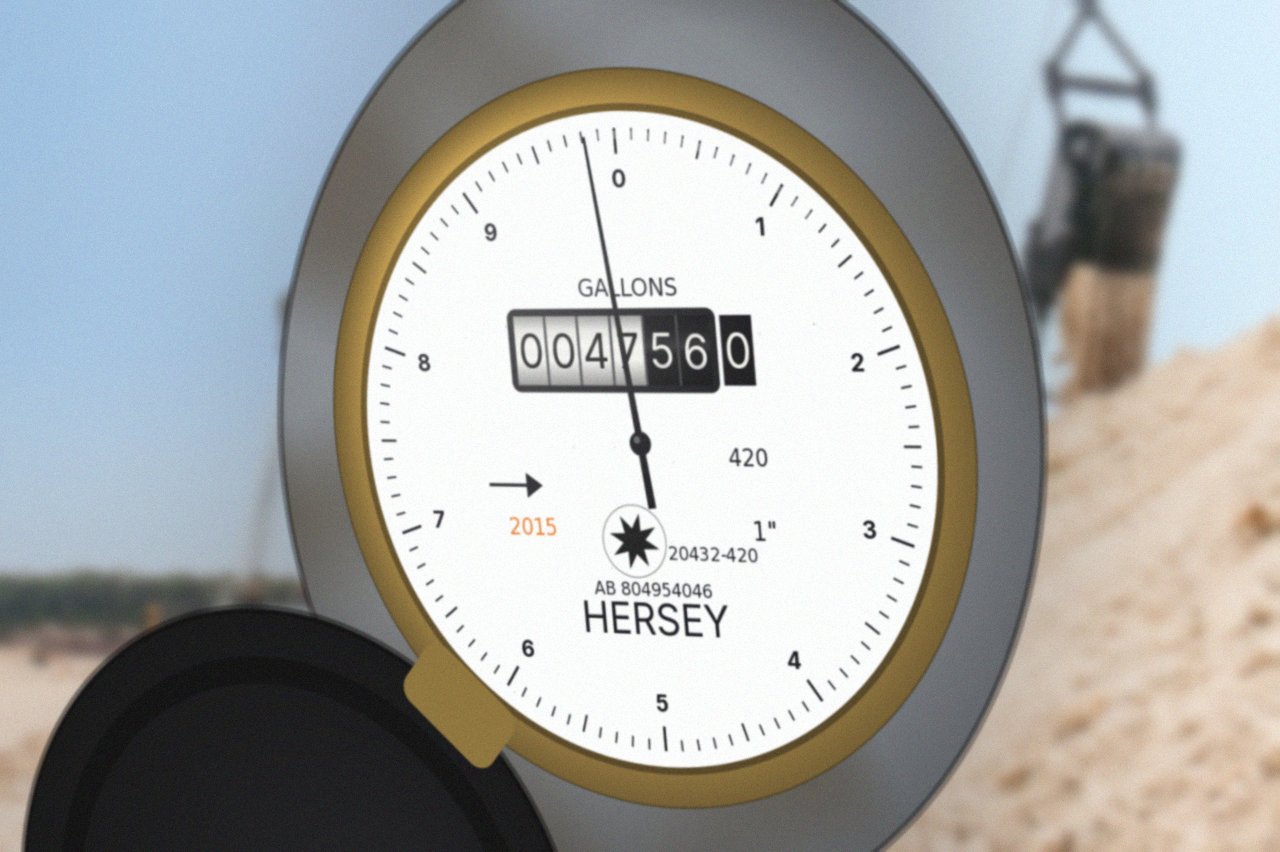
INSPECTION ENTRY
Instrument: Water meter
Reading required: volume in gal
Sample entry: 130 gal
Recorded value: 47559.8 gal
